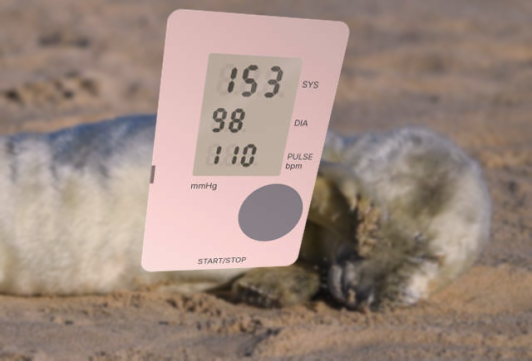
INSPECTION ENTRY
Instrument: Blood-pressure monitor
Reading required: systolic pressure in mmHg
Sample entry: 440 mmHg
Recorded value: 153 mmHg
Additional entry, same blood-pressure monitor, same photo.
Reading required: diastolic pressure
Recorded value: 98 mmHg
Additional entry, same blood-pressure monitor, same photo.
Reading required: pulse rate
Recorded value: 110 bpm
